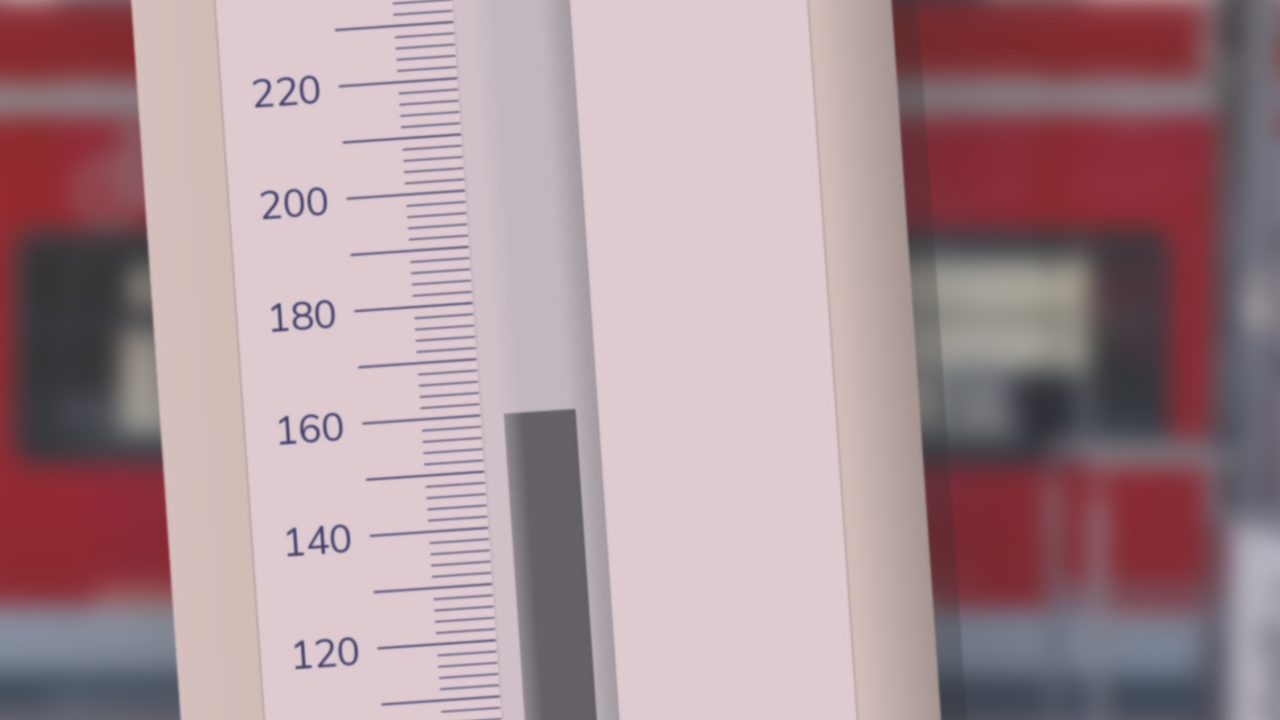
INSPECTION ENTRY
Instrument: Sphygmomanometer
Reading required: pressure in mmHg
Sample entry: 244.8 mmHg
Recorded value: 160 mmHg
